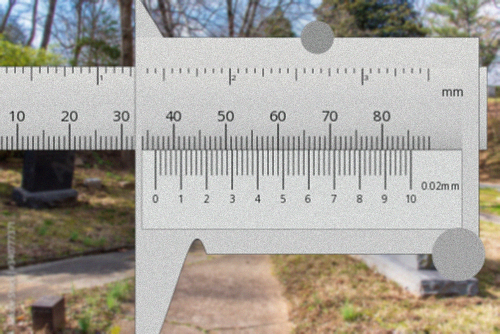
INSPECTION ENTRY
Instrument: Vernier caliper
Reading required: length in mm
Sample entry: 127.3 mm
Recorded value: 36.5 mm
